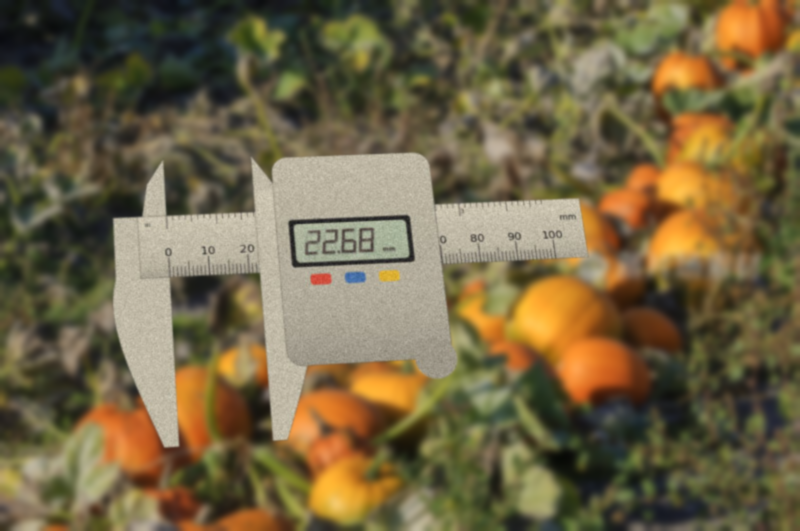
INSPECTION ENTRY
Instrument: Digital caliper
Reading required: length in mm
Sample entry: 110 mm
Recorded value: 22.68 mm
